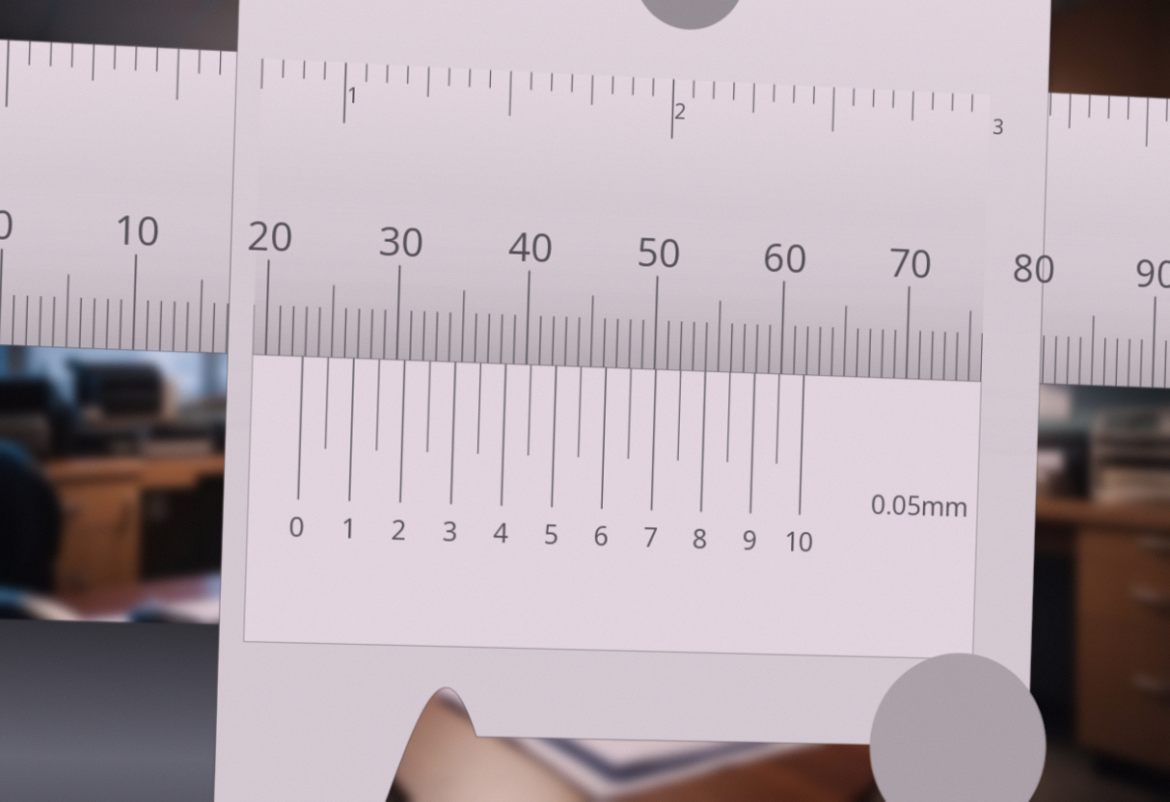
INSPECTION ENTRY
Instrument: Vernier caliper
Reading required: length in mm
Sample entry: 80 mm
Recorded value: 22.8 mm
